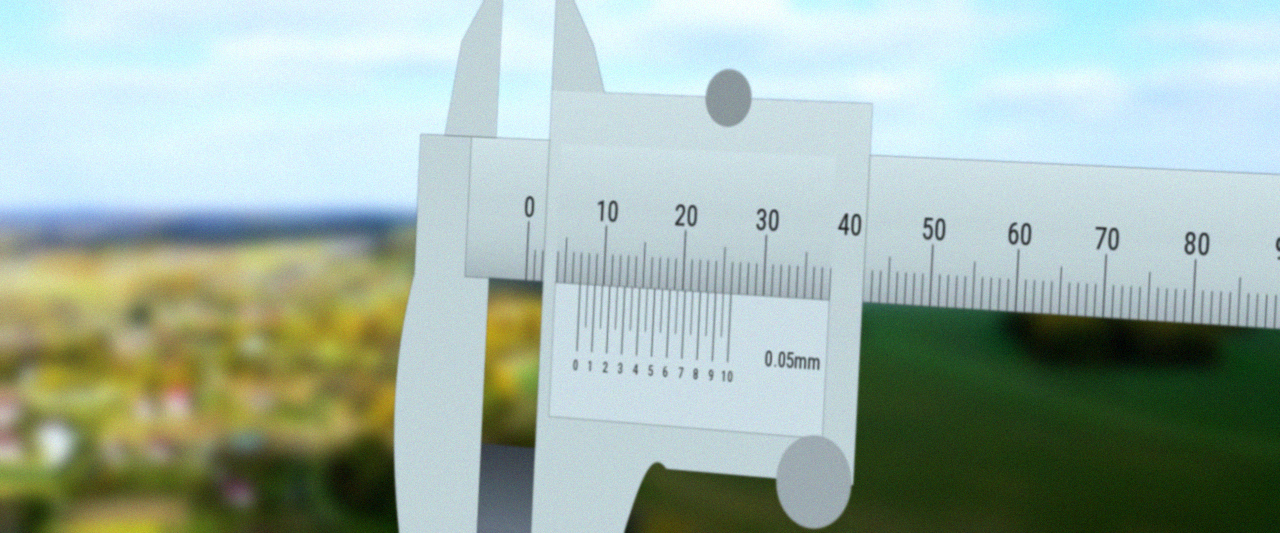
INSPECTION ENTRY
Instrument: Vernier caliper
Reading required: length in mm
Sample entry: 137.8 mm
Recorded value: 7.0 mm
